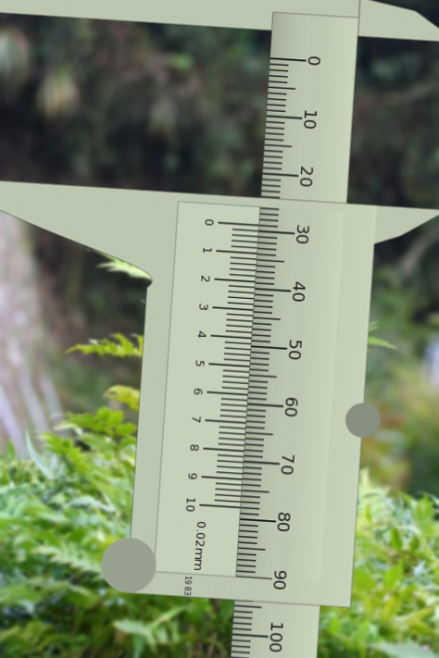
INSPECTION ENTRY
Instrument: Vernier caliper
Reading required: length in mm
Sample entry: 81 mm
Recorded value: 29.0 mm
